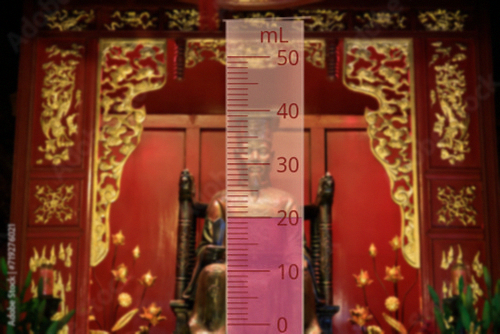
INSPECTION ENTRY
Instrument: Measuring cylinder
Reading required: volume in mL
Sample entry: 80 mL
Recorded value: 20 mL
